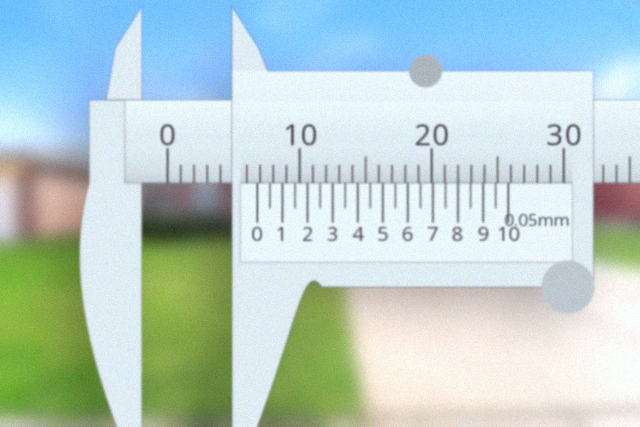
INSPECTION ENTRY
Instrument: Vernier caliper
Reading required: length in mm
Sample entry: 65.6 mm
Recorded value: 6.8 mm
